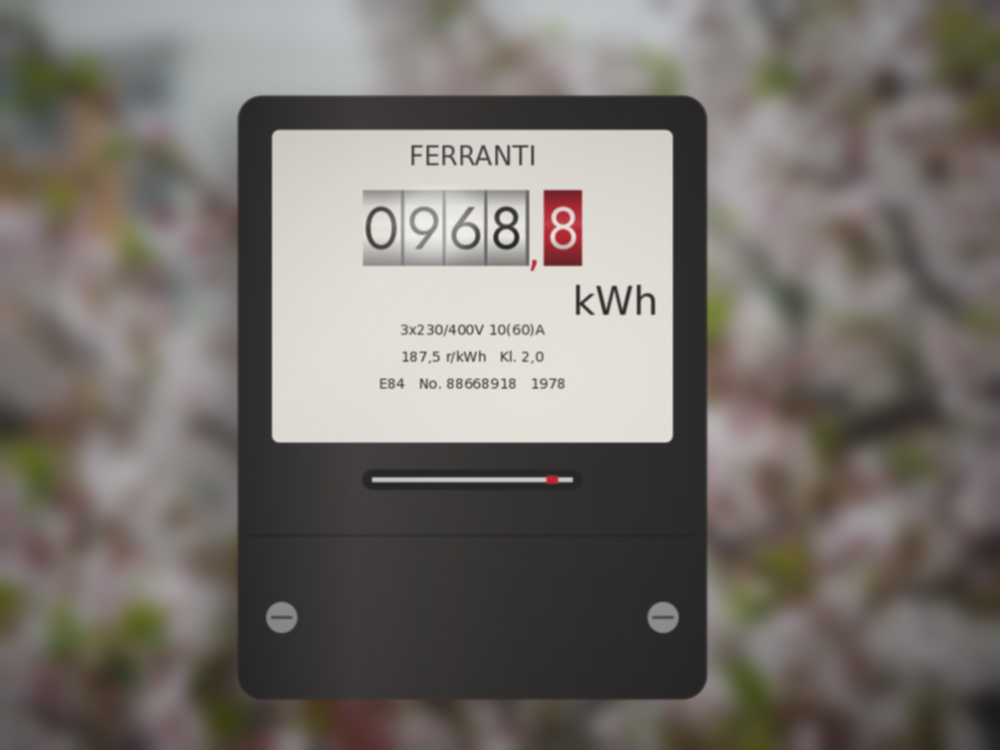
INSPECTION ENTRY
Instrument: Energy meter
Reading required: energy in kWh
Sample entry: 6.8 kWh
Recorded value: 968.8 kWh
